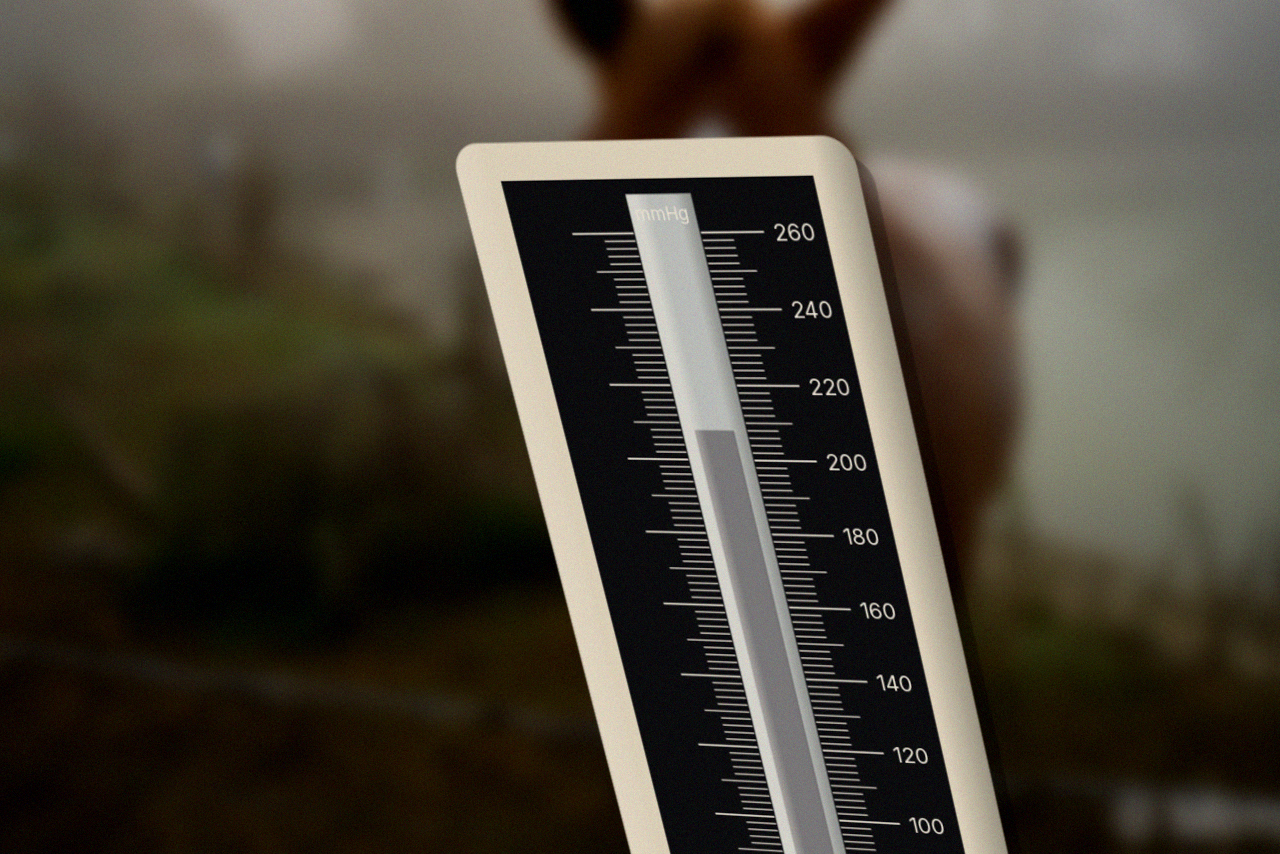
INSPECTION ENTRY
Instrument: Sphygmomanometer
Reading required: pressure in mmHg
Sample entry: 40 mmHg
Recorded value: 208 mmHg
